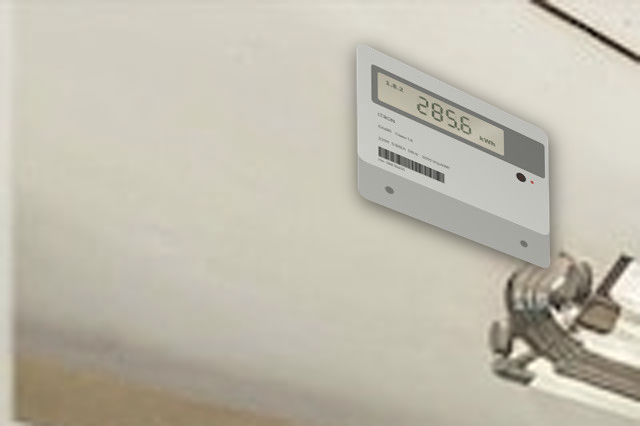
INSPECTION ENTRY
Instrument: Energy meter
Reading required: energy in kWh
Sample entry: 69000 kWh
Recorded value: 285.6 kWh
